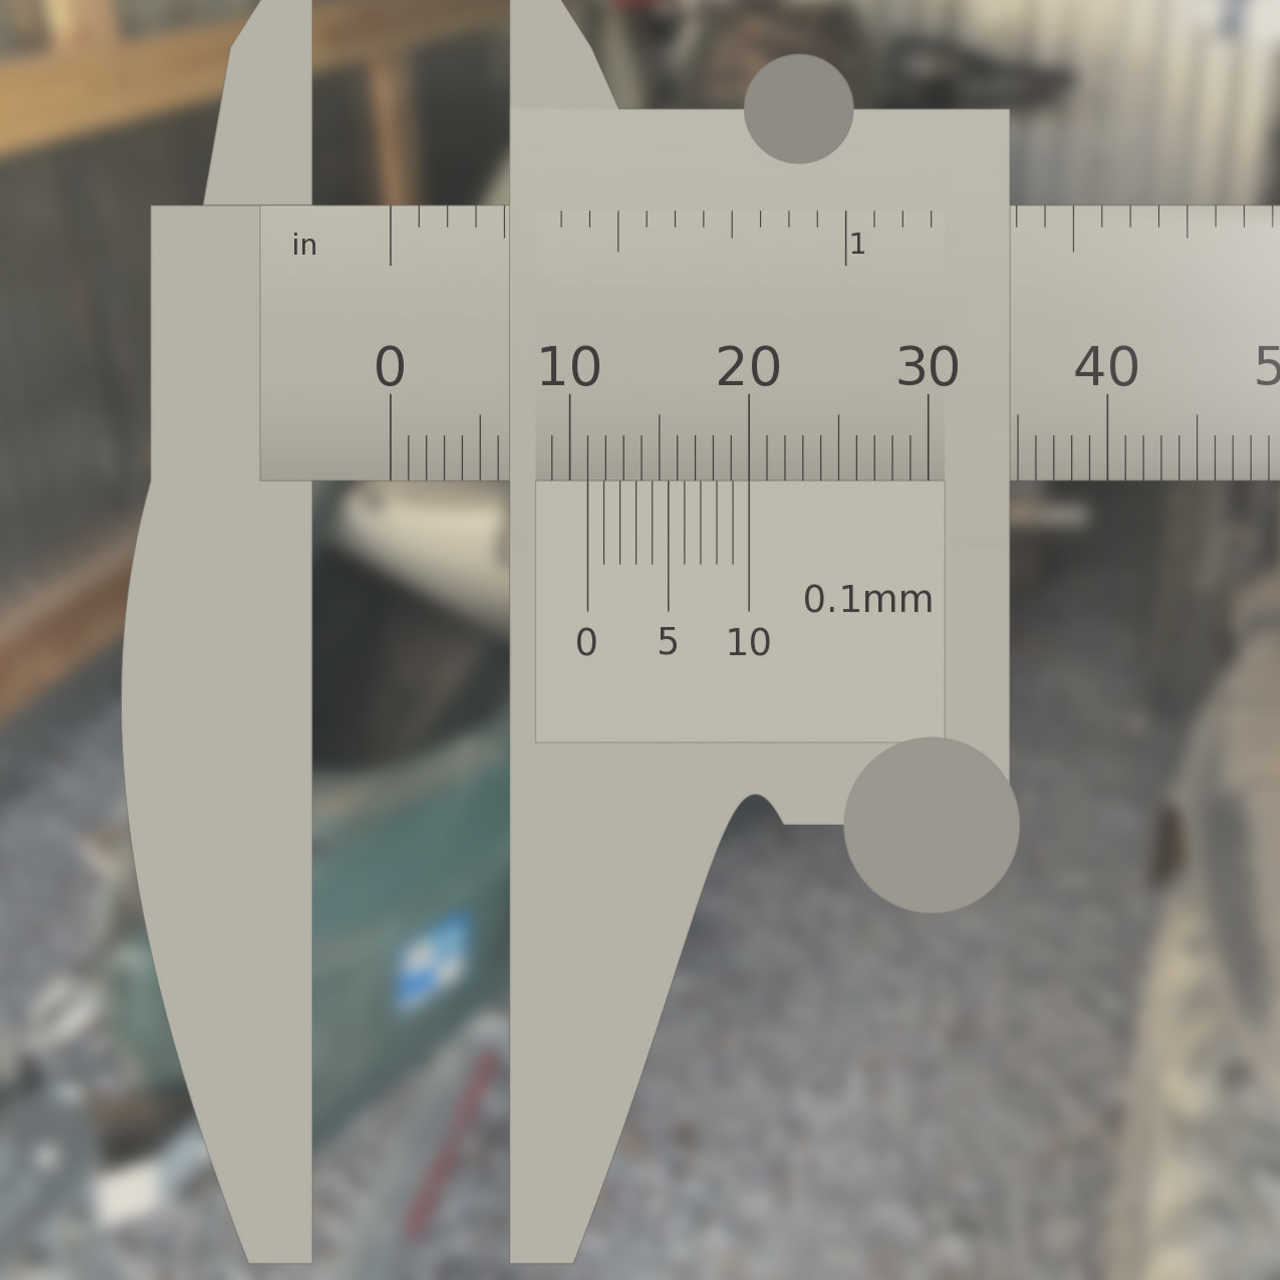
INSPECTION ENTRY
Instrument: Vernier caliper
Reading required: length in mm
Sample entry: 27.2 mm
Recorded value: 11.0 mm
